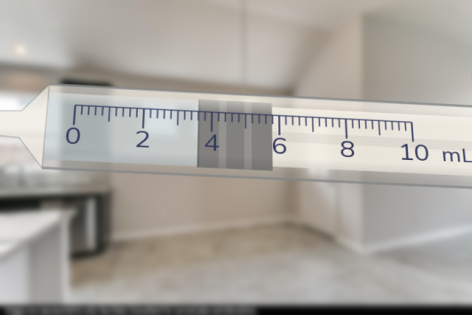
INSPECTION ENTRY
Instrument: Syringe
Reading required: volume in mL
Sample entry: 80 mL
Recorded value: 3.6 mL
